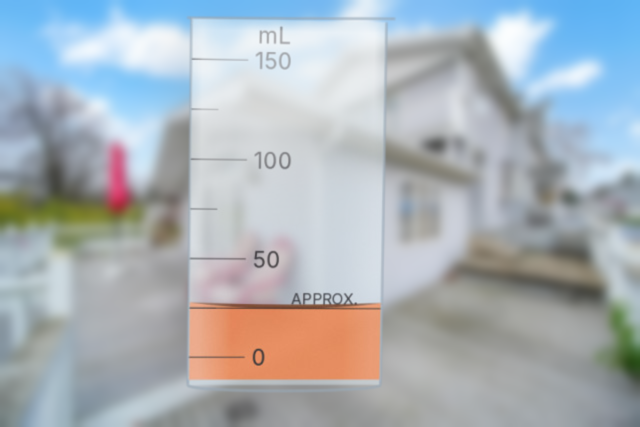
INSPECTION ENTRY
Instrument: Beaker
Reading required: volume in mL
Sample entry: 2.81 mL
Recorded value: 25 mL
